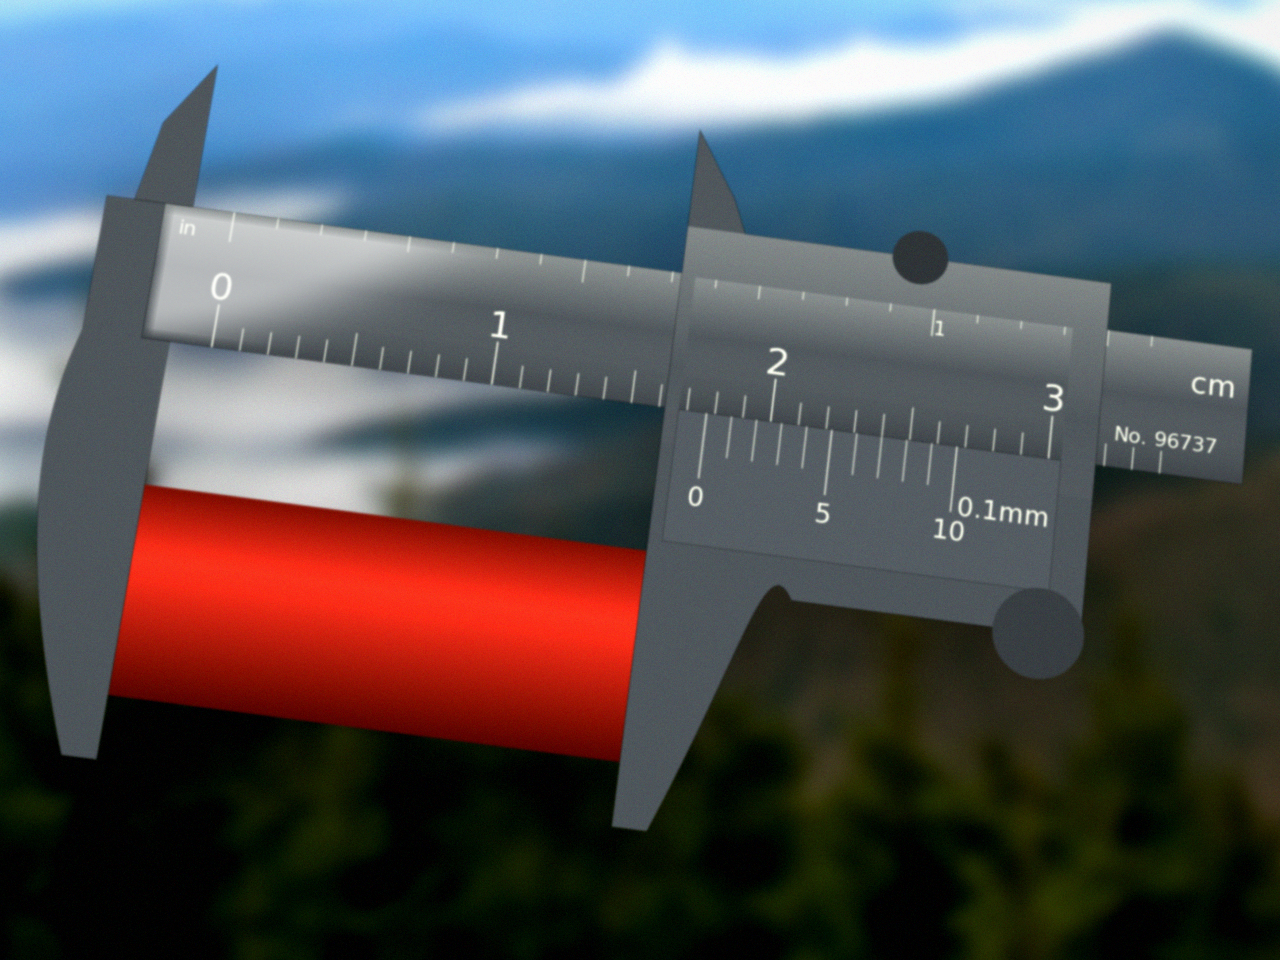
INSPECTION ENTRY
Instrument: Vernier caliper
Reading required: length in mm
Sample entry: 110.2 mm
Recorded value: 17.7 mm
